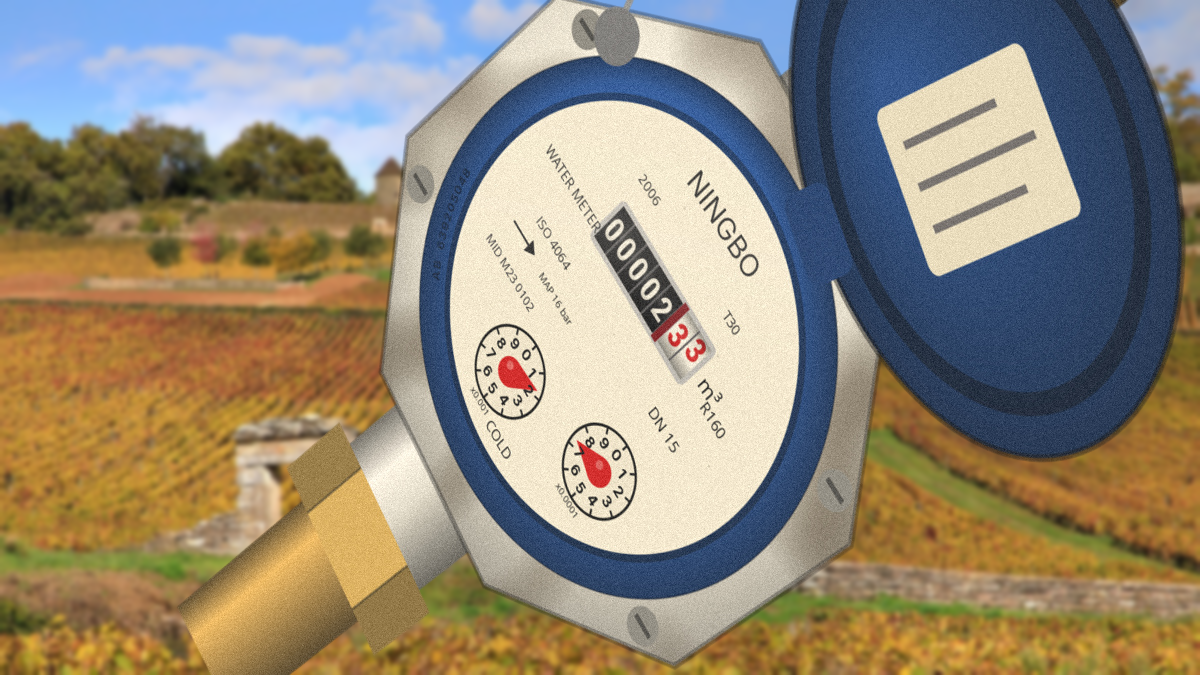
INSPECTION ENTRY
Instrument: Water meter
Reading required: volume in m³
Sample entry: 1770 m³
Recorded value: 2.3317 m³
